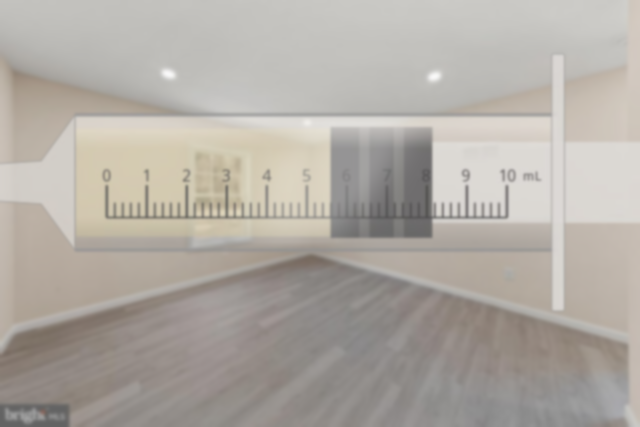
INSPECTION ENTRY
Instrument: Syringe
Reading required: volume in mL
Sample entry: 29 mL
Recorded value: 5.6 mL
